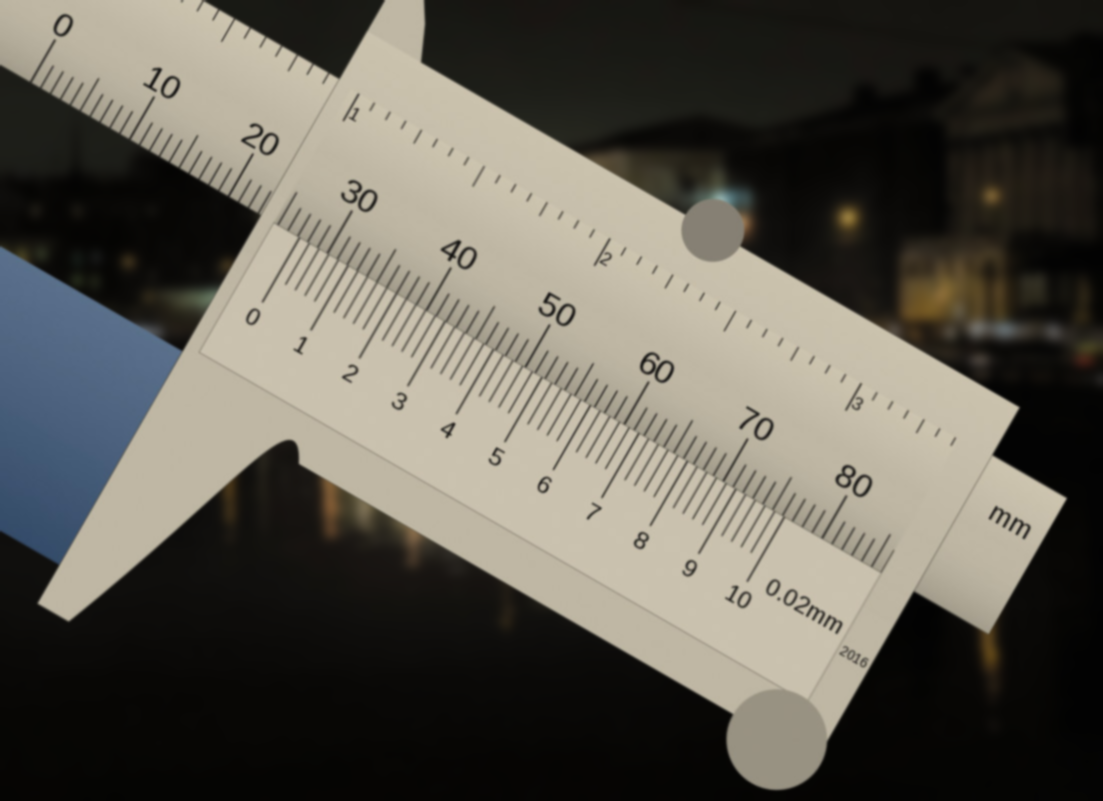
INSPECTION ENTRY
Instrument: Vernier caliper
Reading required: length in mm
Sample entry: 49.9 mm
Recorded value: 27.2 mm
